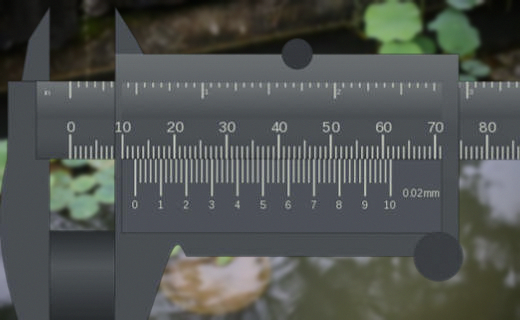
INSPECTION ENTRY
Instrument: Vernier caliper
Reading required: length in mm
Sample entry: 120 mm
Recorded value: 12.5 mm
